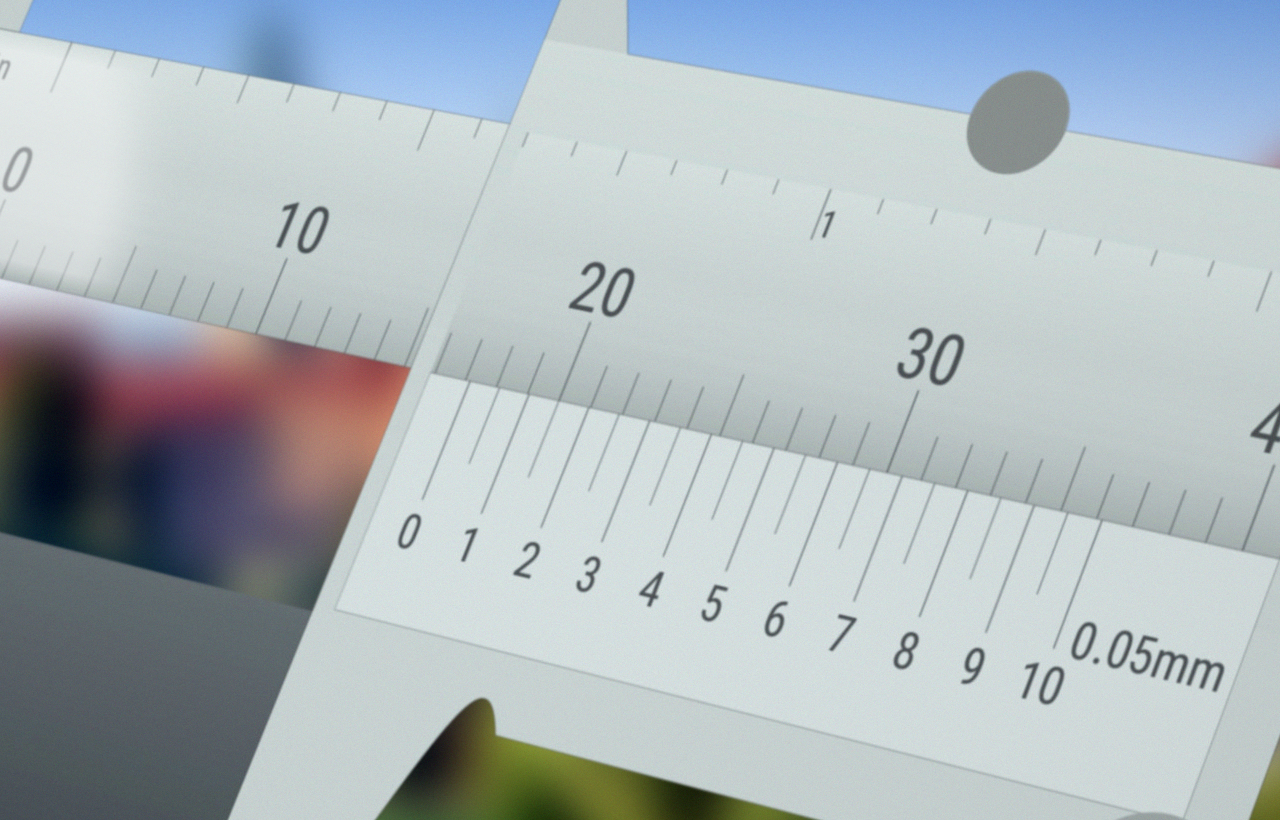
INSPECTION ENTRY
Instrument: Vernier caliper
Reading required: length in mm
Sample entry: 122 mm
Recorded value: 17.15 mm
